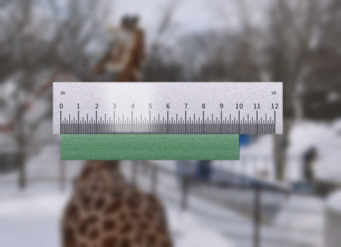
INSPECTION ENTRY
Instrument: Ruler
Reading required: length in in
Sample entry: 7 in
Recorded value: 10 in
